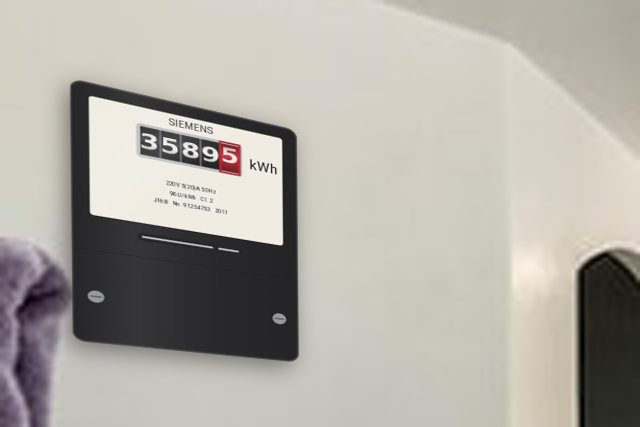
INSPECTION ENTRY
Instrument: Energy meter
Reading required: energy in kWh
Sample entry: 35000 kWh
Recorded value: 3589.5 kWh
